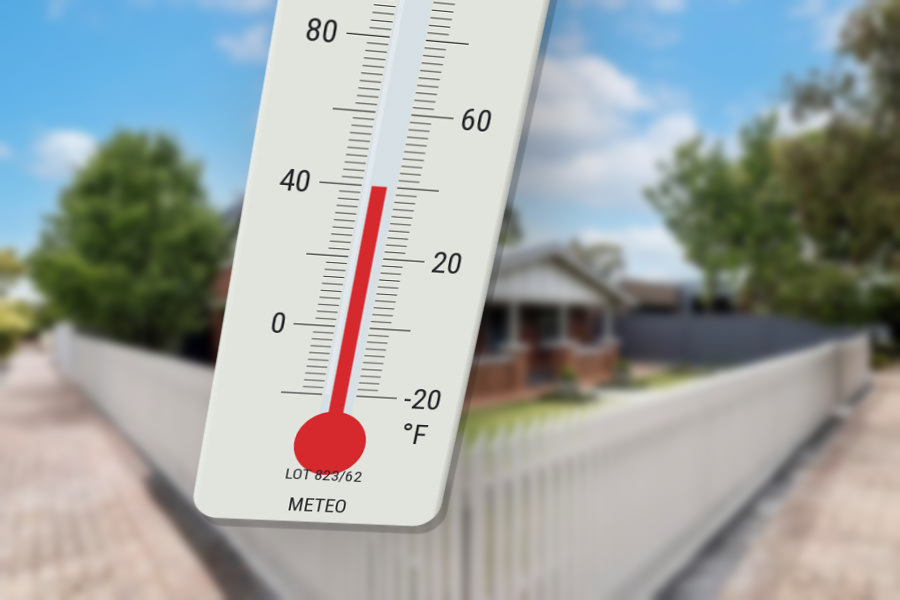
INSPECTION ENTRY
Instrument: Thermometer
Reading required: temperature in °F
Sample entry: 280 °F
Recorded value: 40 °F
